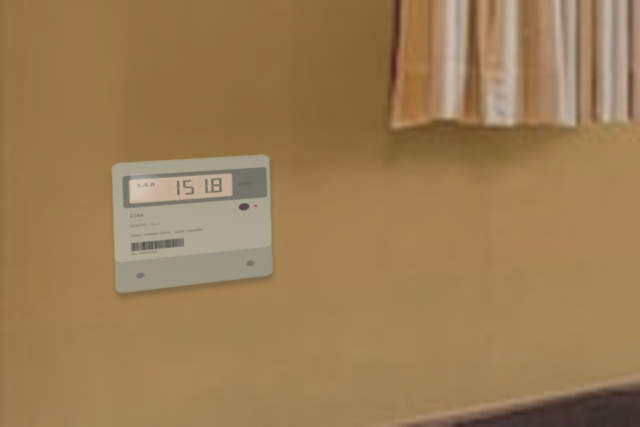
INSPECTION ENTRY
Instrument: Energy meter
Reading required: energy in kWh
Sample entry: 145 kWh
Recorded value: 151.8 kWh
